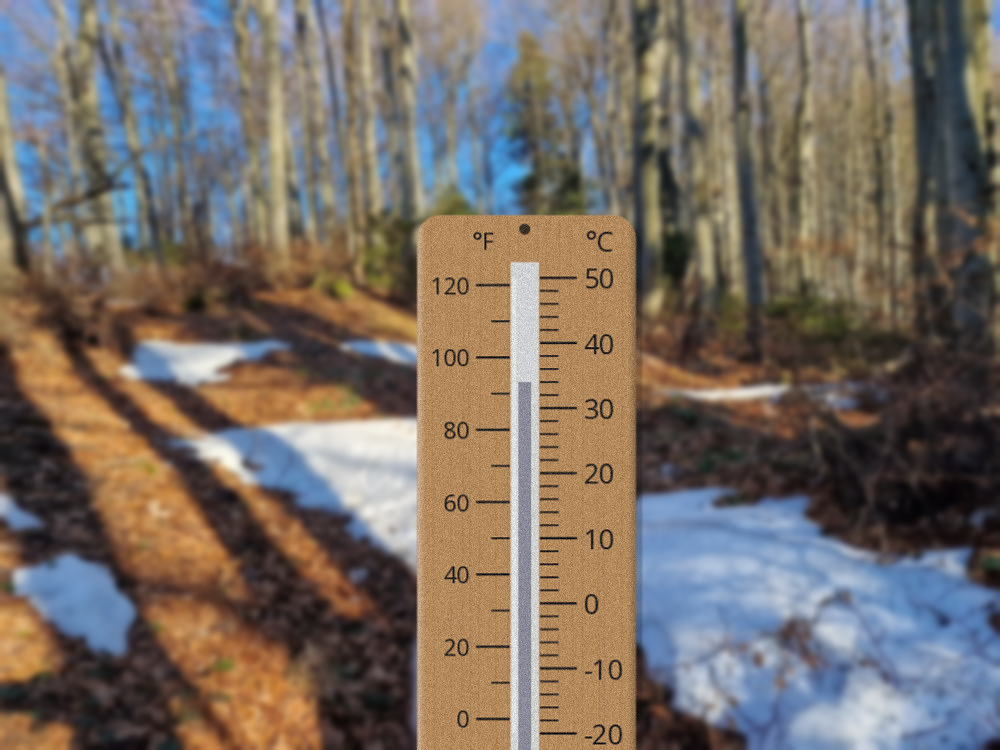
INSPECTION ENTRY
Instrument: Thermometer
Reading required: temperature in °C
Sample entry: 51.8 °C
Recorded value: 34 °C
